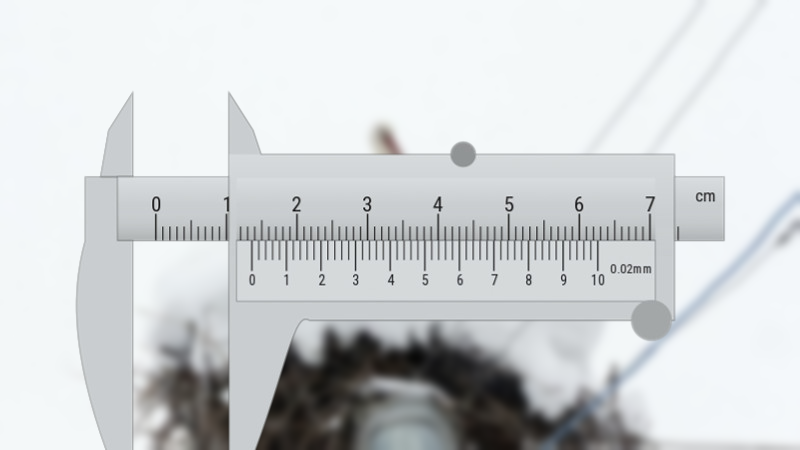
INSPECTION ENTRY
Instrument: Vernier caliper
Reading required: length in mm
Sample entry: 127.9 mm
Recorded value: 13.6 mm
